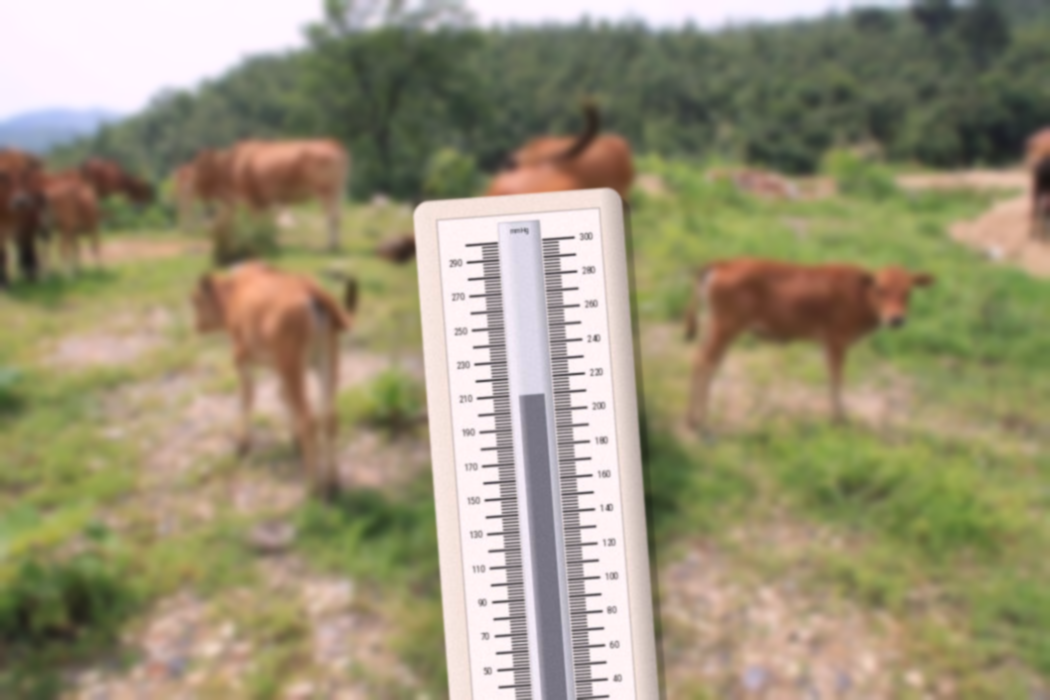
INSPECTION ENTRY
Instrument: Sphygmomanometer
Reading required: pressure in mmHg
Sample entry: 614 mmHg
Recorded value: 210 mmHg
